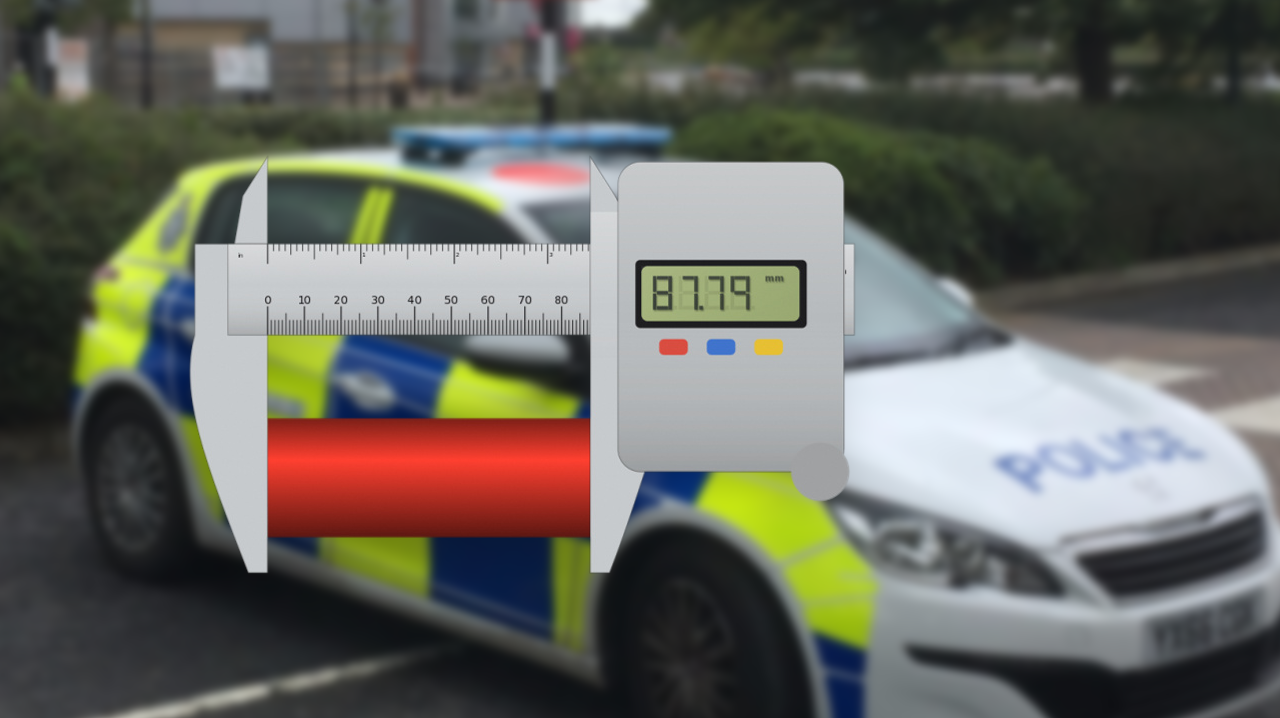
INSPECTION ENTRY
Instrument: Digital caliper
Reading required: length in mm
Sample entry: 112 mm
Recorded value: 87.79 mm
